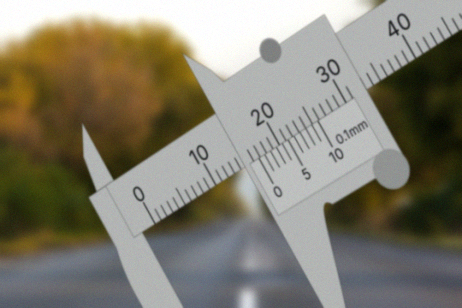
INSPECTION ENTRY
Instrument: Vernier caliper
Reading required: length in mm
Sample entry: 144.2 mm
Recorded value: 16.8 mm
